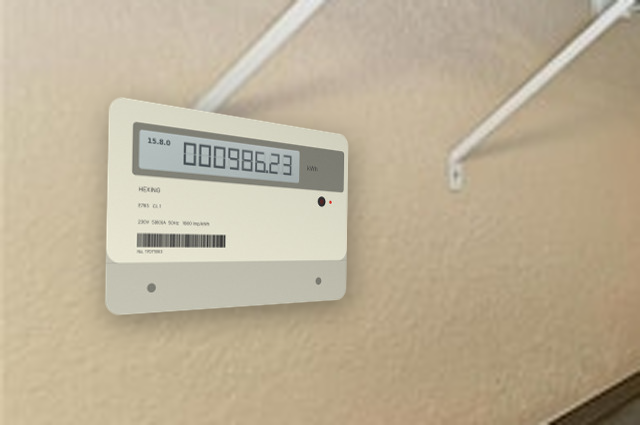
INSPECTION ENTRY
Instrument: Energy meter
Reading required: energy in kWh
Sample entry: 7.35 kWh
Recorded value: 986.23 kWh
